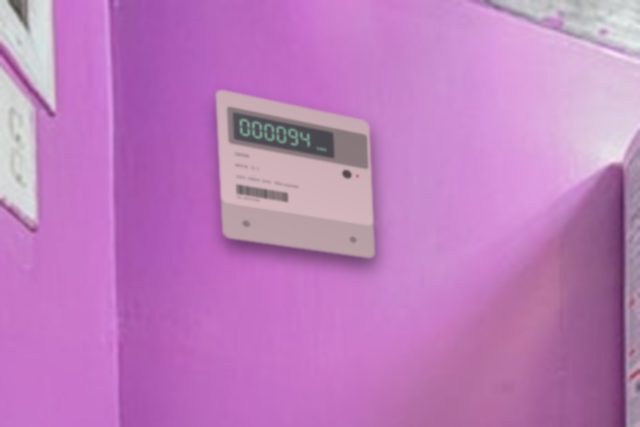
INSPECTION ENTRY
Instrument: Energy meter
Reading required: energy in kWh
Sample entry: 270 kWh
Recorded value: 94 kWh
